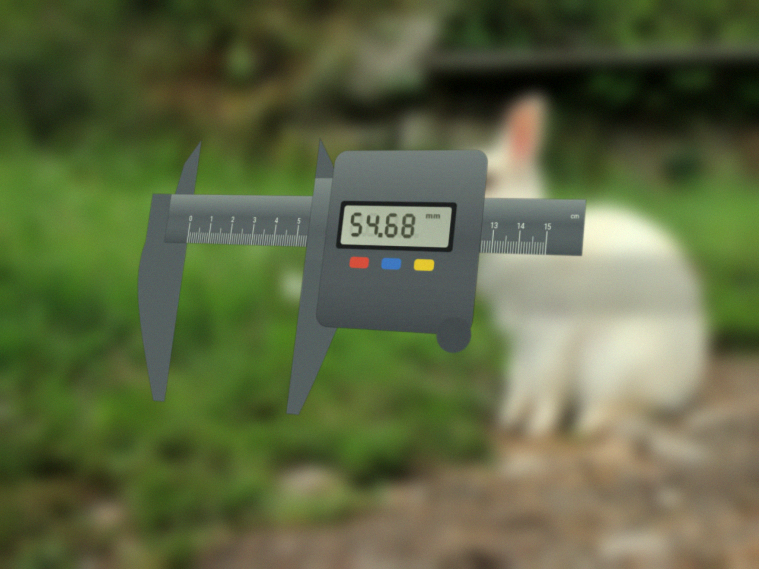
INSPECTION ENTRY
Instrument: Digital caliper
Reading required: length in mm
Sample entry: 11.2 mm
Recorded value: 54.68 mm
